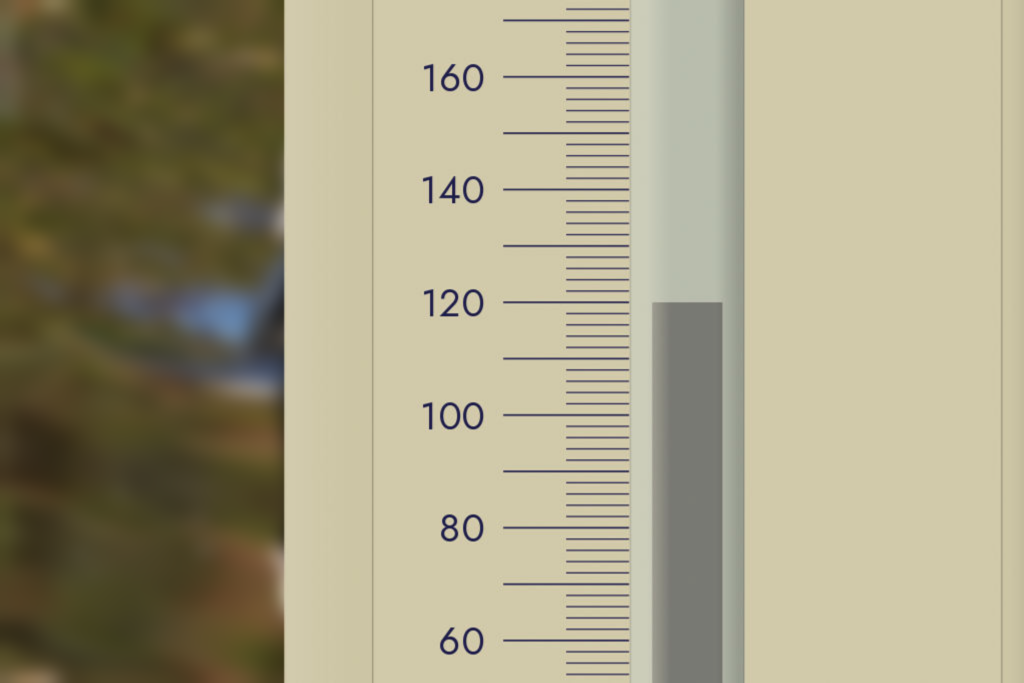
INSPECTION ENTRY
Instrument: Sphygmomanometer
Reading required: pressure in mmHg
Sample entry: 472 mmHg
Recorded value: 120 mmHg
